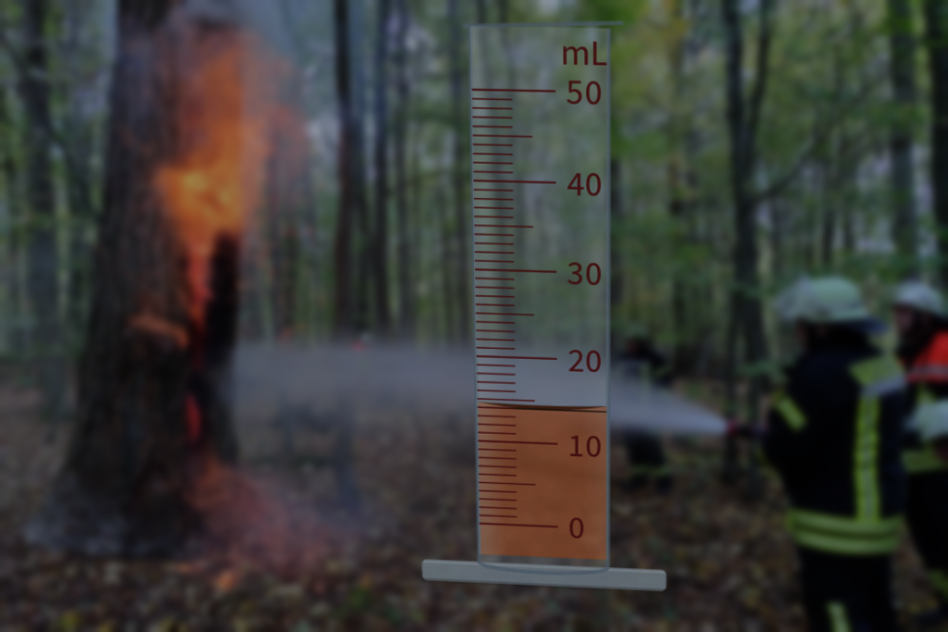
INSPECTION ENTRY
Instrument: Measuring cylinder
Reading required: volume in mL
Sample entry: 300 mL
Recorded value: 14 mL
